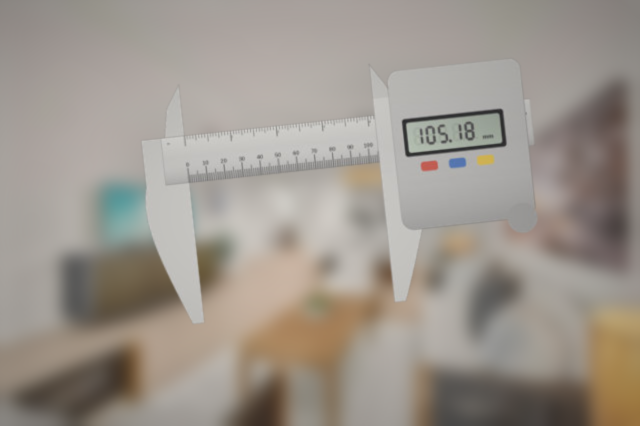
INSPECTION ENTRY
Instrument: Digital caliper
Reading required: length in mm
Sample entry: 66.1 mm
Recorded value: 105.18 mm
